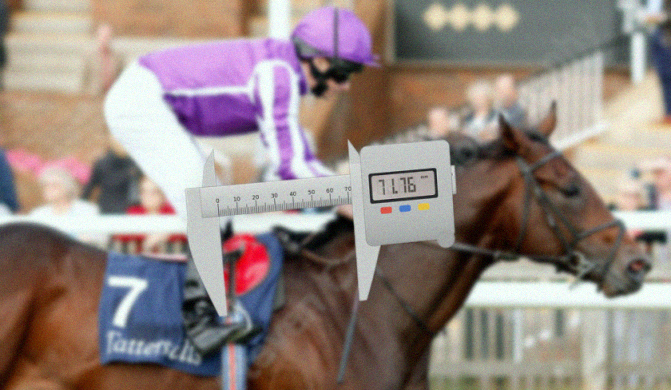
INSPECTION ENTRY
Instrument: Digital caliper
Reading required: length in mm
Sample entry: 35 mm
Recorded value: 71.76 mm
